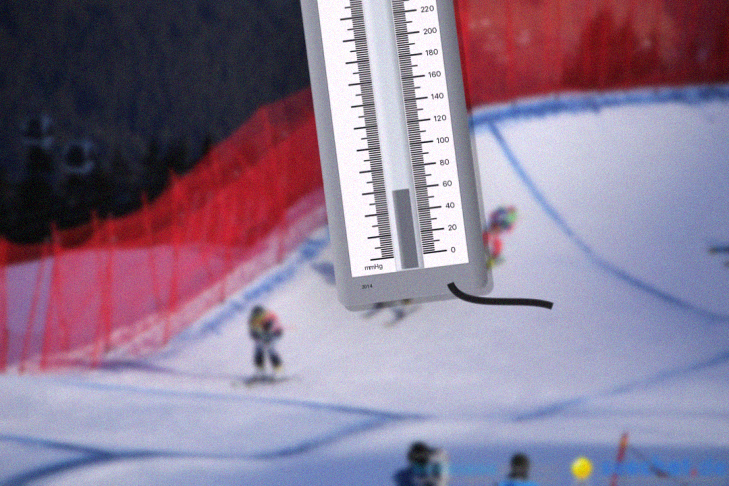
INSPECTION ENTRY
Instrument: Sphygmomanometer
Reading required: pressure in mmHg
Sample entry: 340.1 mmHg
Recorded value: 60 mmHg
